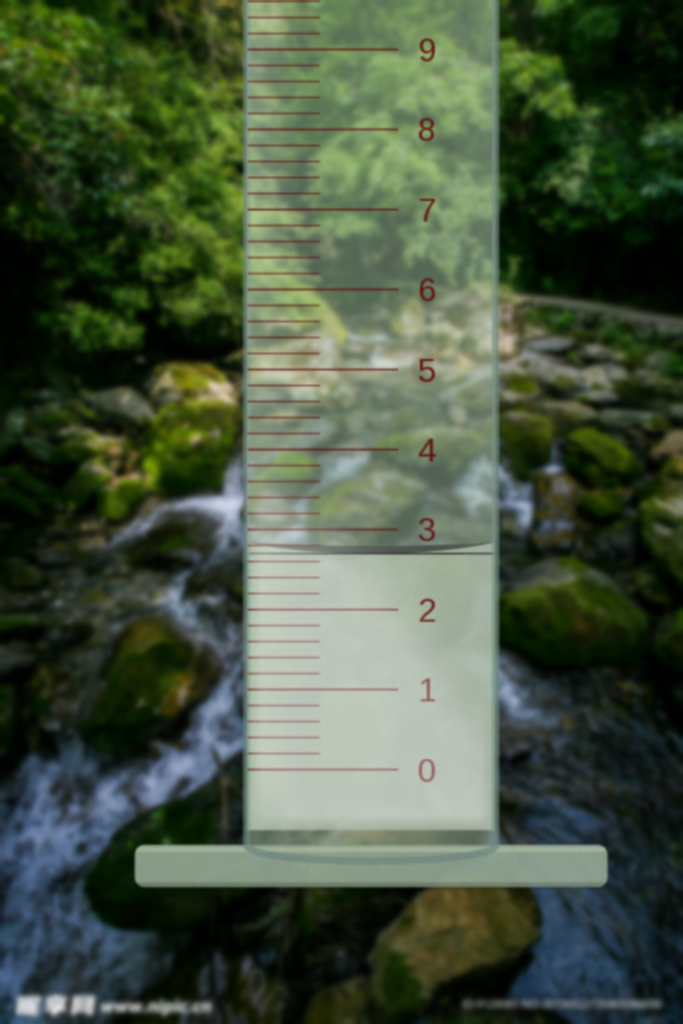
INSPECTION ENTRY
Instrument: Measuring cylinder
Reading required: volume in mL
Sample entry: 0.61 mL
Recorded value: 2.7 mL
